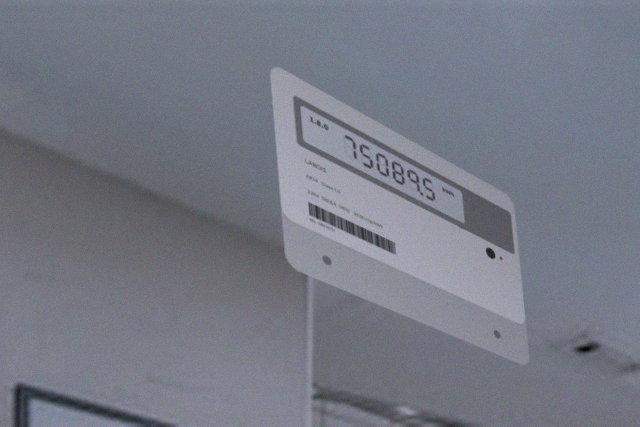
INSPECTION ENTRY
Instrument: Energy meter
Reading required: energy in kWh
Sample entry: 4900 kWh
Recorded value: 75089.5 kWh
